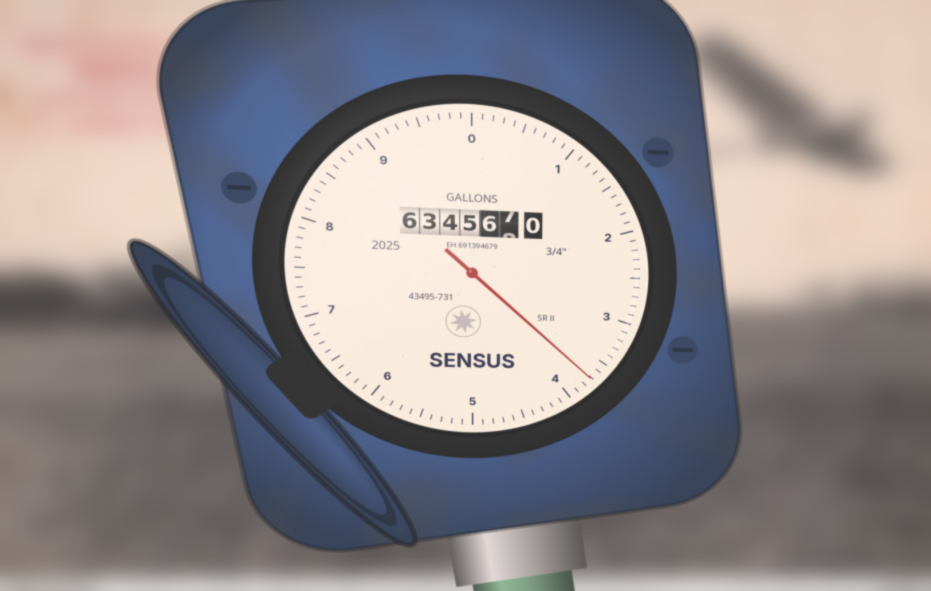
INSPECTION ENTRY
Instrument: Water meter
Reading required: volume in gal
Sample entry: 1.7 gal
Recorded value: 6345673.7 gal
